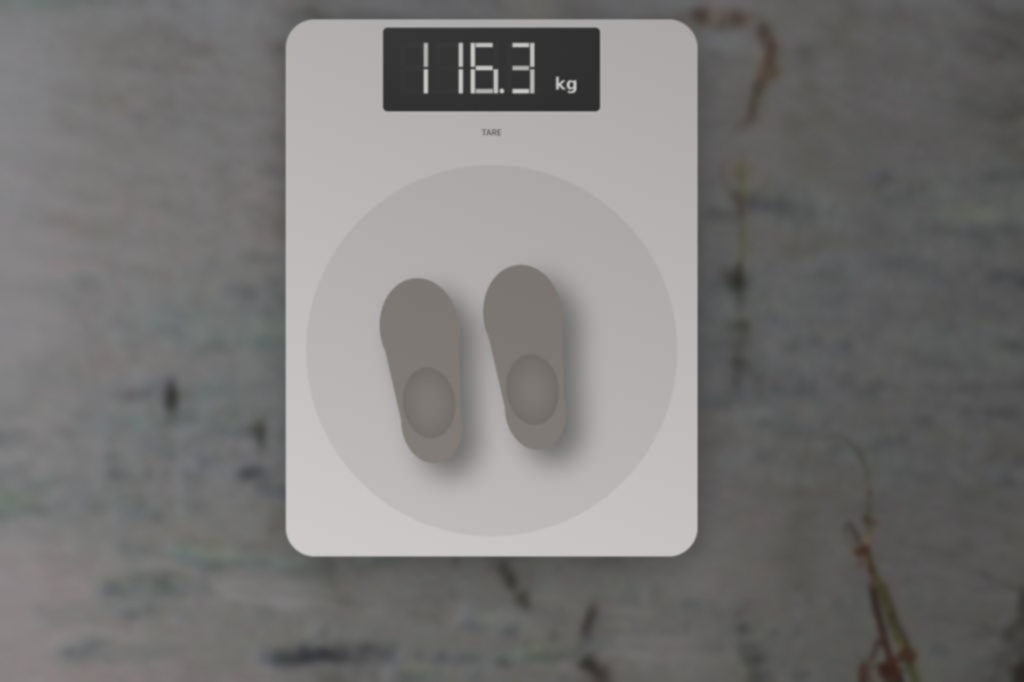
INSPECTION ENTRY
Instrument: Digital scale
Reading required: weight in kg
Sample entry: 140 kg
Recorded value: 116.3 kg
